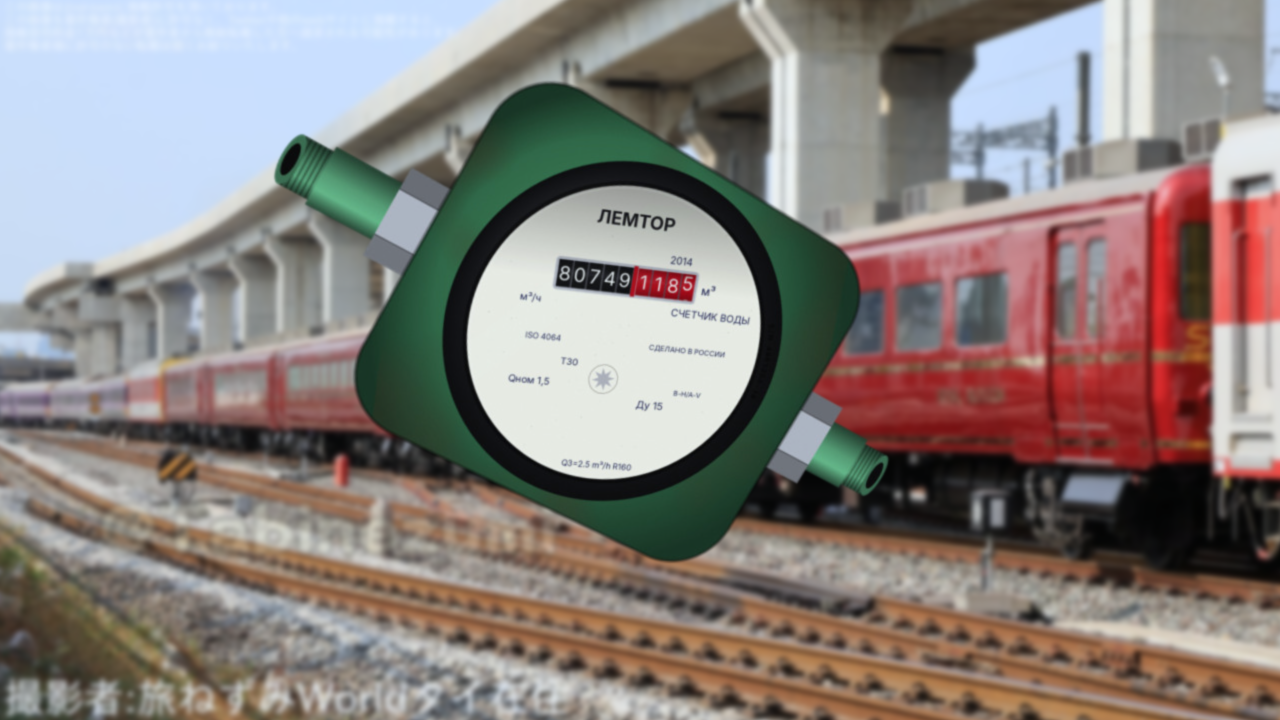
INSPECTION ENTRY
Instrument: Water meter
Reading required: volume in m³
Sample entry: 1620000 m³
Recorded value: 80749.1185 m³
